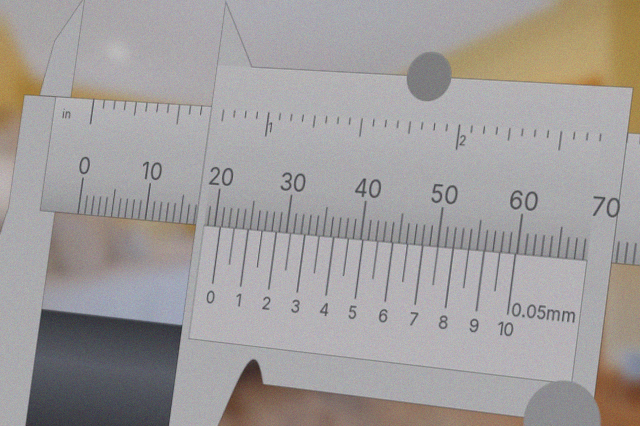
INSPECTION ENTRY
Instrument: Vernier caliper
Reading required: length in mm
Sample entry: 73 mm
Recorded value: 20.8 mm
